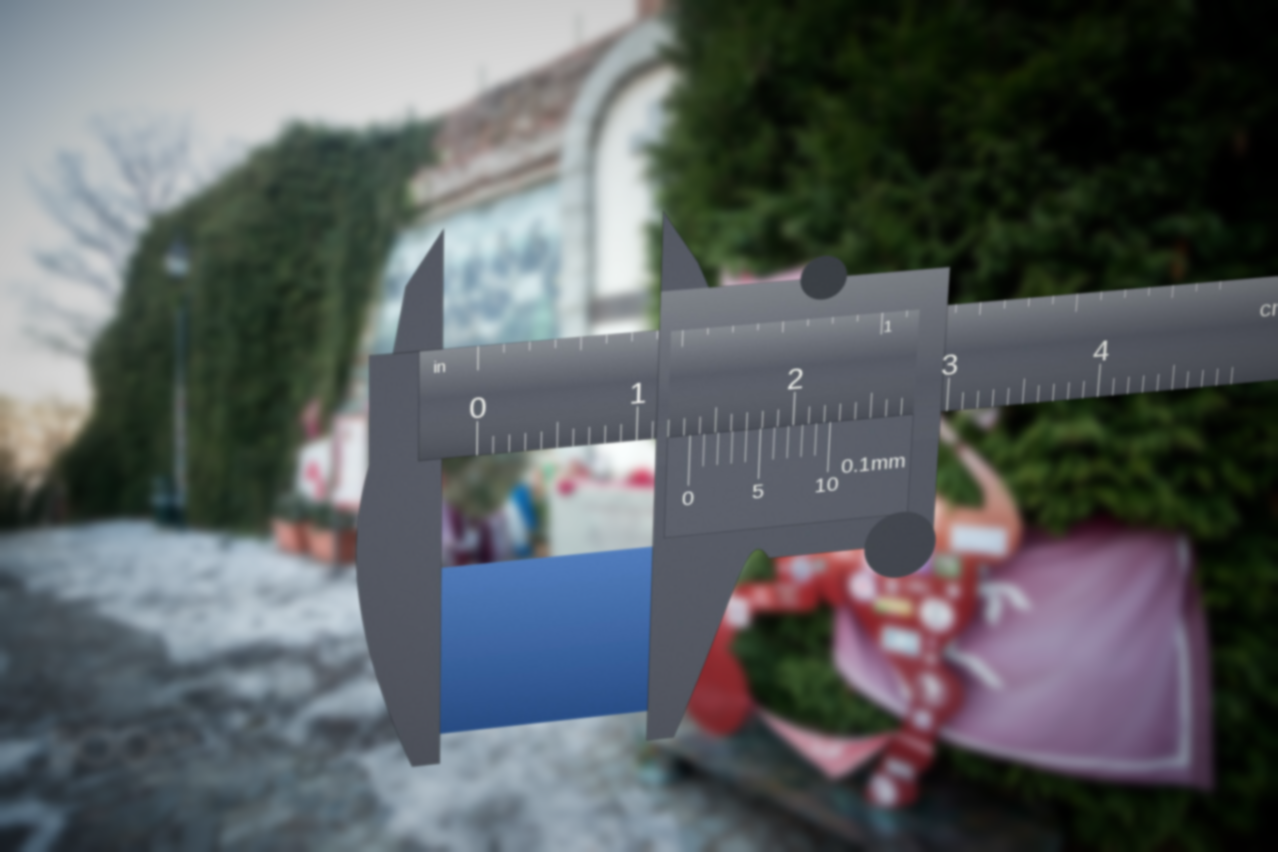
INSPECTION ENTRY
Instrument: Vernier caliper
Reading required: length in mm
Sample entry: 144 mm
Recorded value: 13.4 mm
